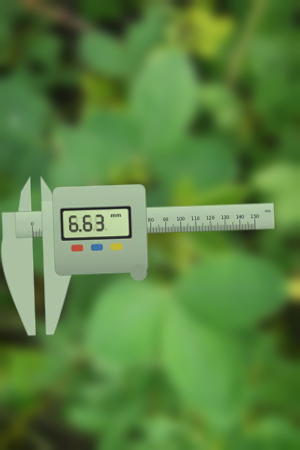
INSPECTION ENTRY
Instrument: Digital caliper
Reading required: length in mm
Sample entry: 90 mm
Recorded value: 6.63 mm
